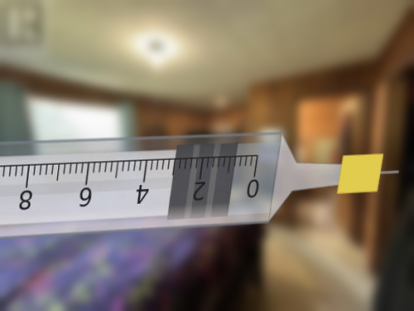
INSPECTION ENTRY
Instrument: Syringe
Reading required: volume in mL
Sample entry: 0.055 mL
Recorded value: 0.8 mL
